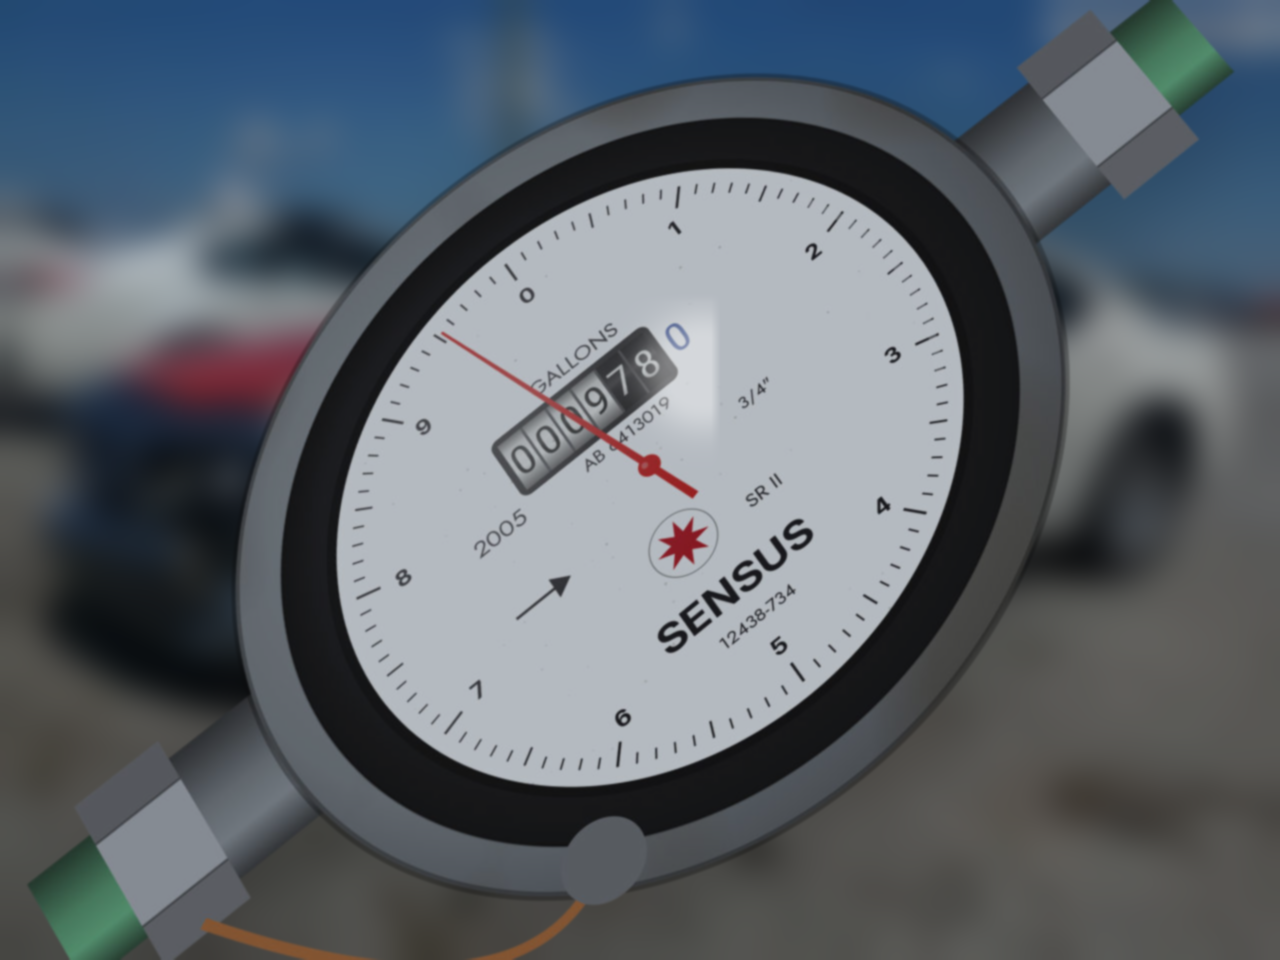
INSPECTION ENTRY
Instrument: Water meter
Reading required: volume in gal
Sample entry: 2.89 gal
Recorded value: 9779.5 gal
